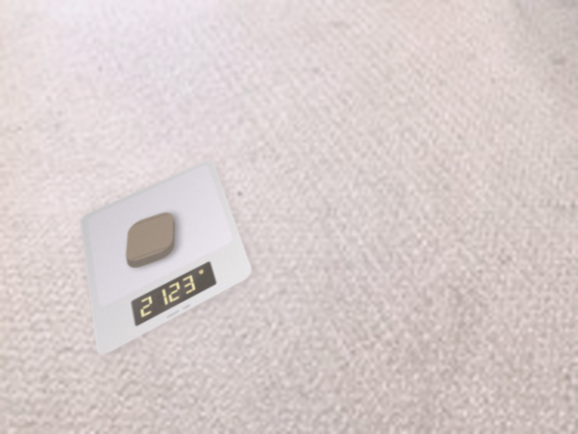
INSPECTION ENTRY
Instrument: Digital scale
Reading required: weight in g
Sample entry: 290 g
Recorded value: 2123 g
